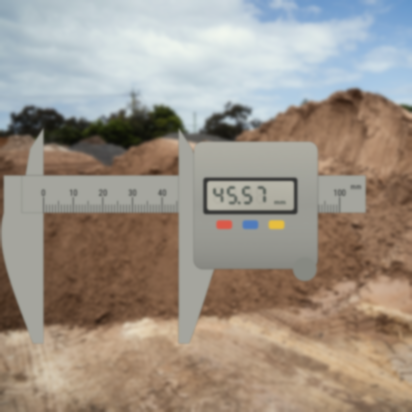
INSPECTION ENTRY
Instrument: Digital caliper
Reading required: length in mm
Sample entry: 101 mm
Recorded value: 45.57 mm
